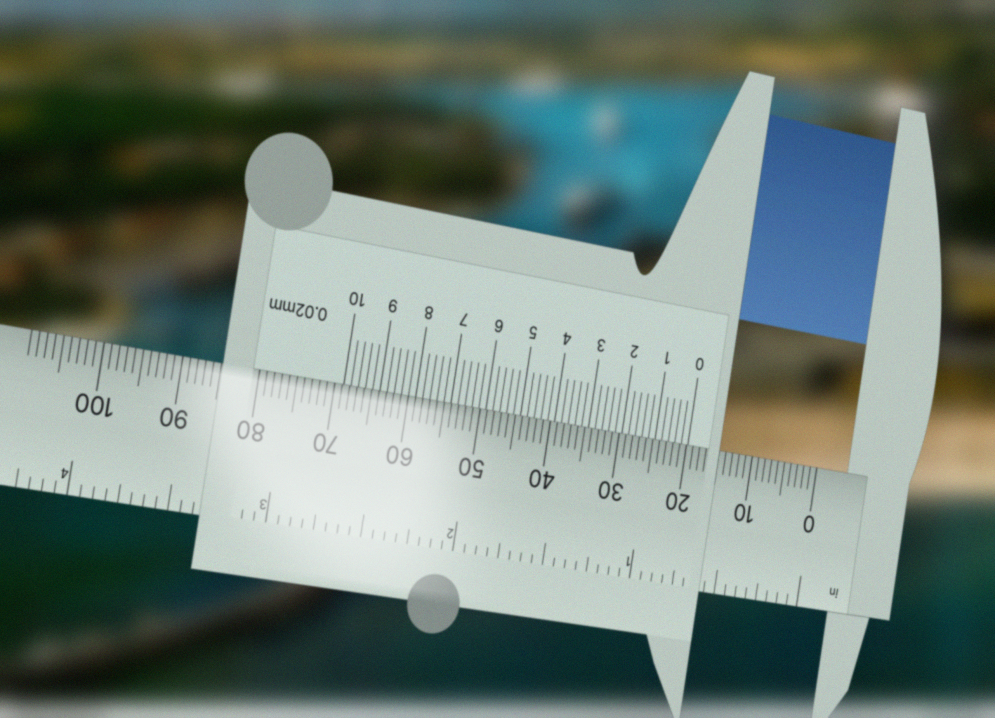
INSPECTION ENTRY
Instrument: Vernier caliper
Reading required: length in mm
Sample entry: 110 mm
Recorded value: 19.8 mm
